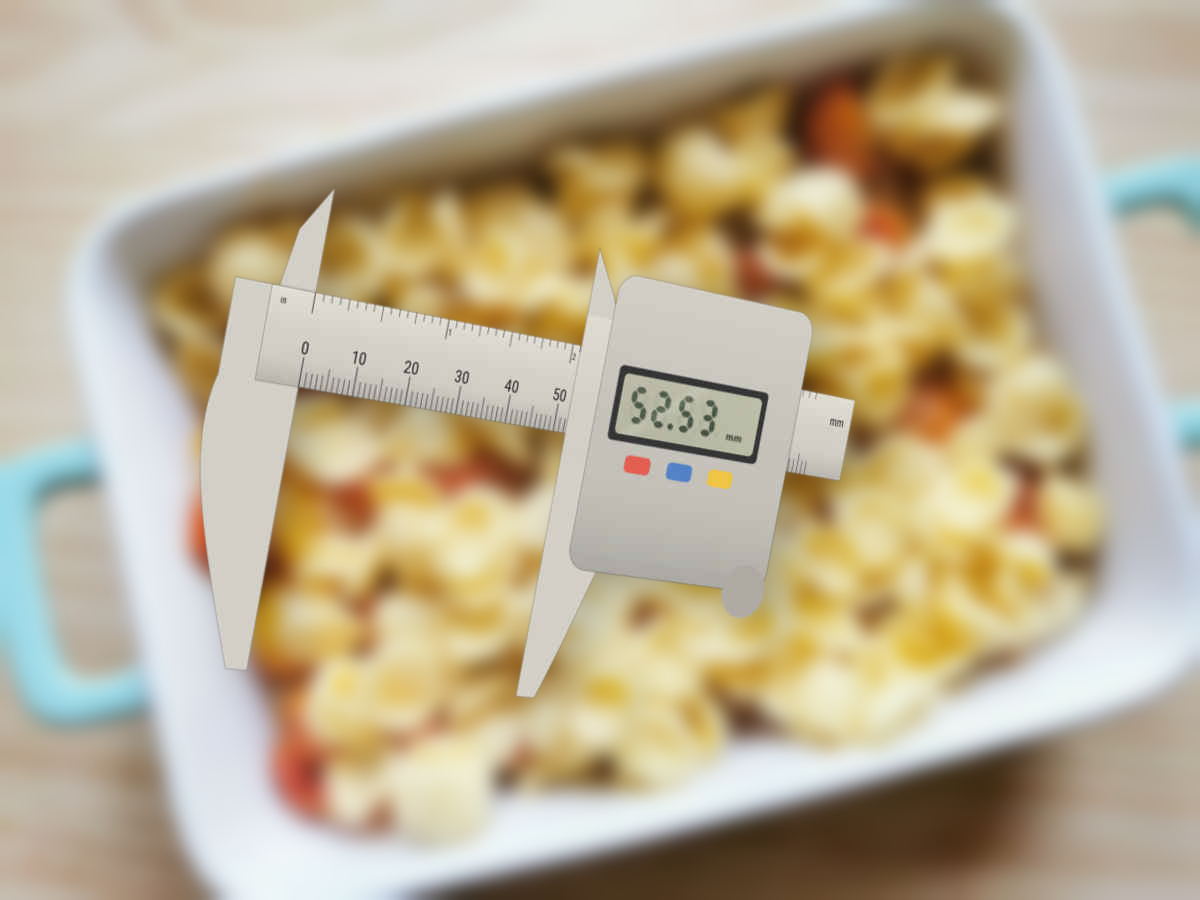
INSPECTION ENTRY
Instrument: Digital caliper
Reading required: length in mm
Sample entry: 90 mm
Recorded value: 52.53 mm
